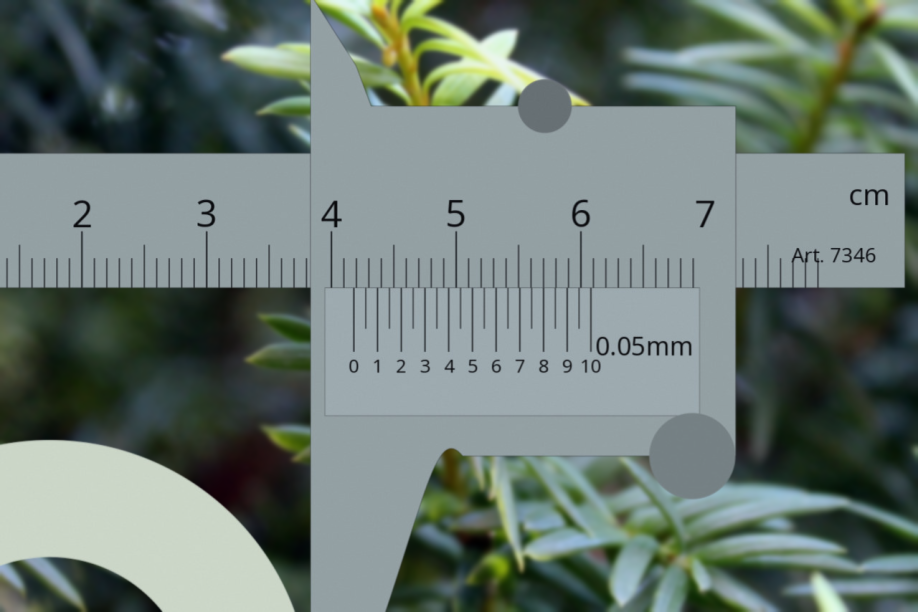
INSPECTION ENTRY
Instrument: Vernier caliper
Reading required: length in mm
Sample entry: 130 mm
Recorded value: 41.8 mm
